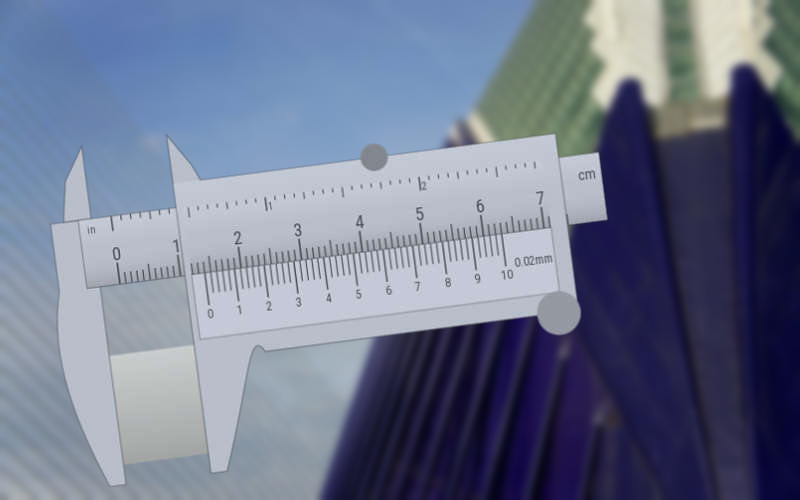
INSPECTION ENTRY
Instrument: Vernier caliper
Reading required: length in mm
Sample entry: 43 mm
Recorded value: 14.0 mm
